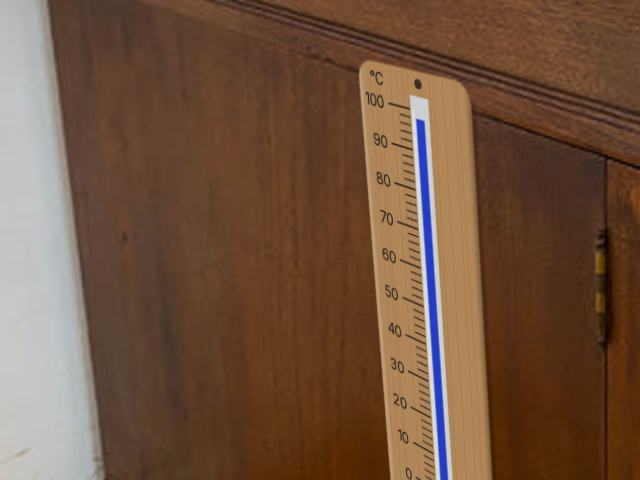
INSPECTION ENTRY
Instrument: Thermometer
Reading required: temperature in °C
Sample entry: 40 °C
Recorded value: 98 °C
